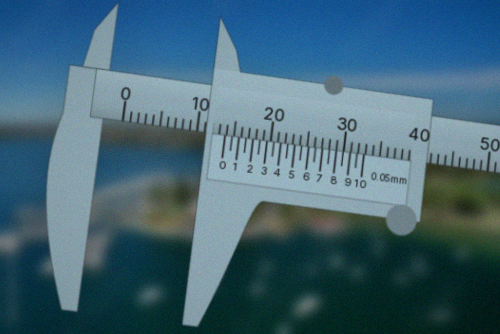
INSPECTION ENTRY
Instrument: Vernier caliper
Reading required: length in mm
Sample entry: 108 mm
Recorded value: 13.8 mm
